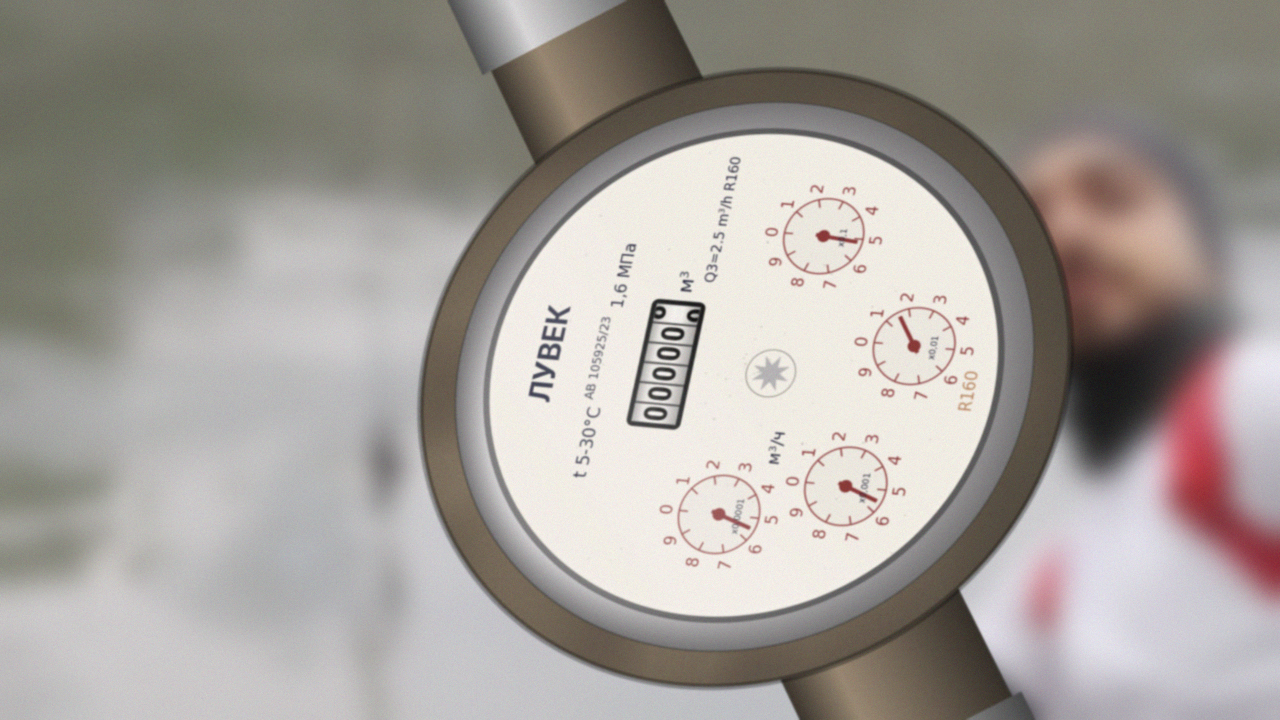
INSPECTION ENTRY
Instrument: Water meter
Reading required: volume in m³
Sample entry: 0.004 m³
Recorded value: 8.5155 m³
